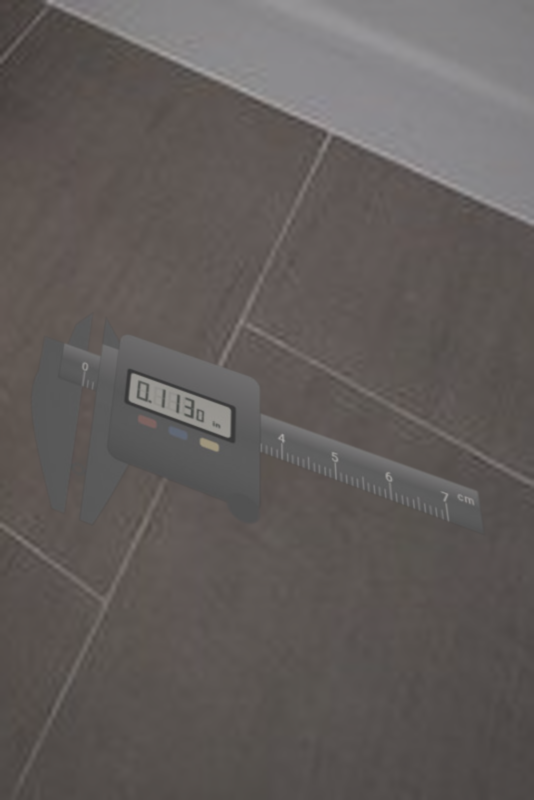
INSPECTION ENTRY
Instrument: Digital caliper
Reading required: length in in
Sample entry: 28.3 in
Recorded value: 0.1130 in
